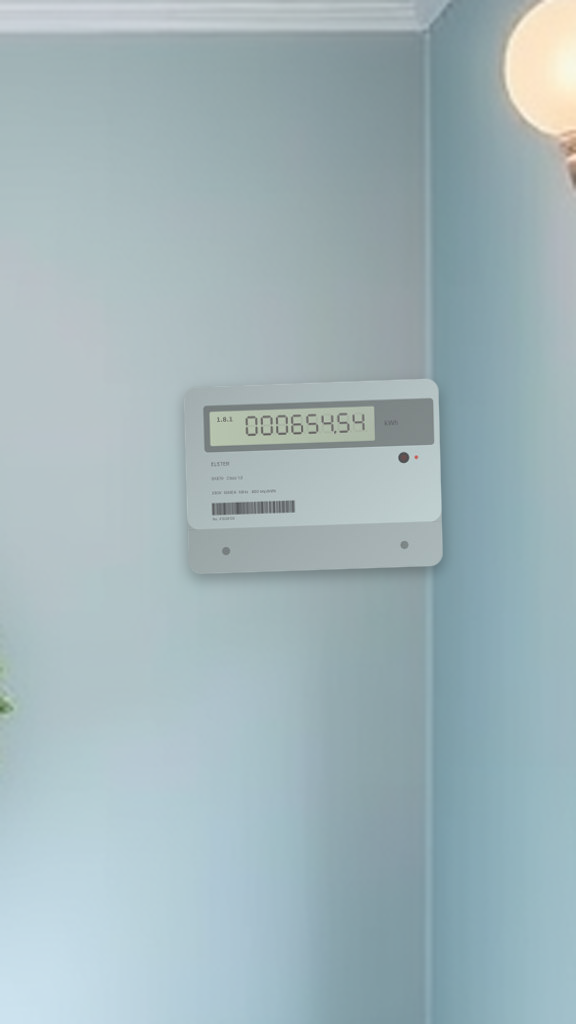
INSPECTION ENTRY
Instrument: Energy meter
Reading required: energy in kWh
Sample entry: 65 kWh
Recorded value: 654.54 kWh
